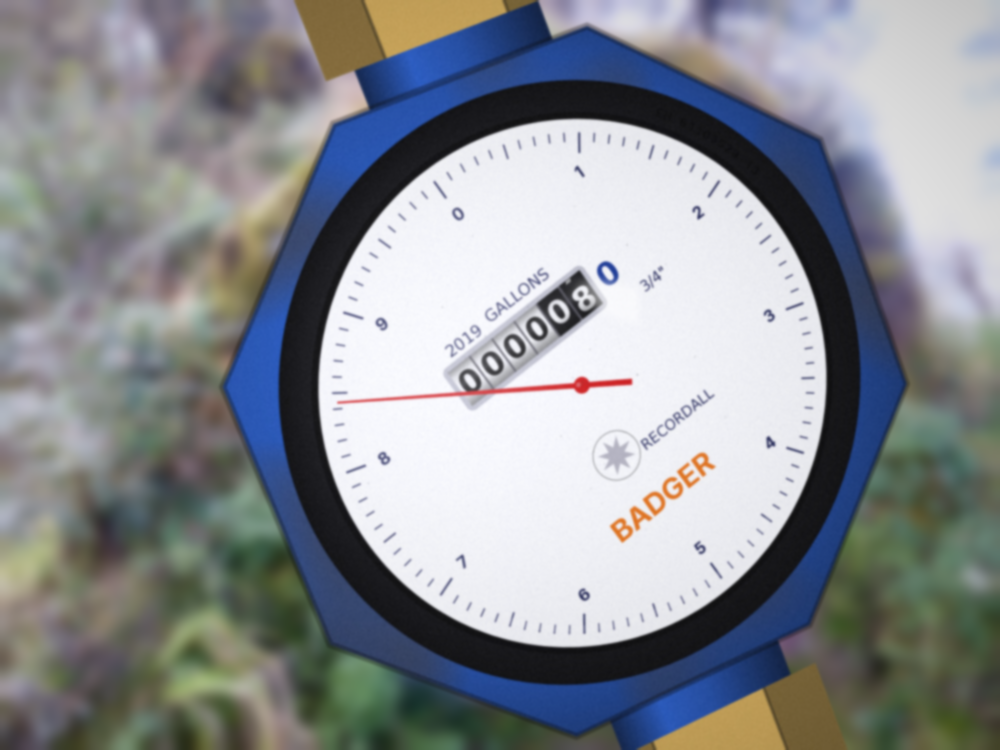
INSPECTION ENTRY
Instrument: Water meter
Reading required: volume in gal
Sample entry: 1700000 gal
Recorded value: 78.4 gal
